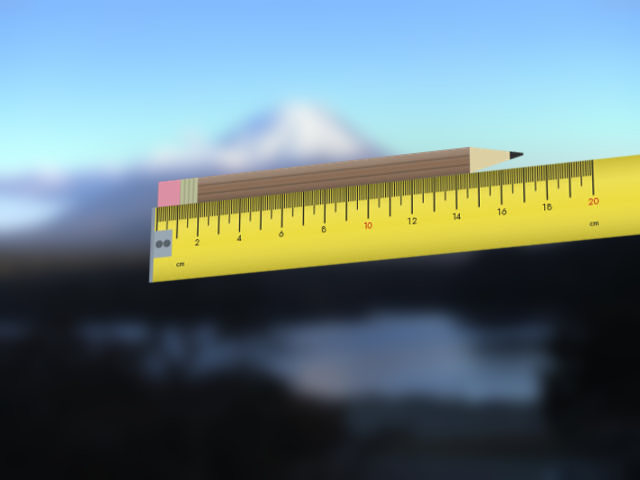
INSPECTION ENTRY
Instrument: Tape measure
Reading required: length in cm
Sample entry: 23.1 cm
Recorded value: 17 cm
